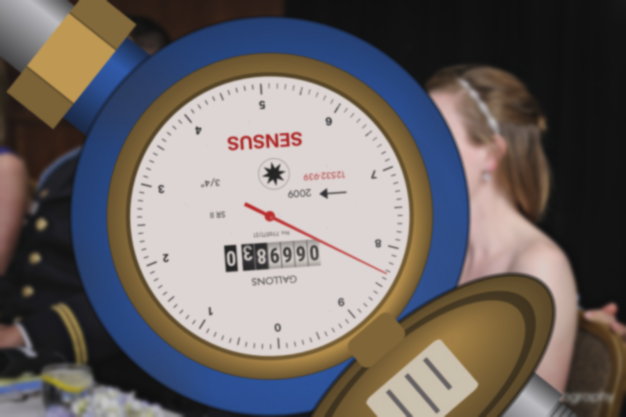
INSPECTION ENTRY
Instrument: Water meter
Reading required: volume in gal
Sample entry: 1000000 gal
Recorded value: 669828.3 gal
